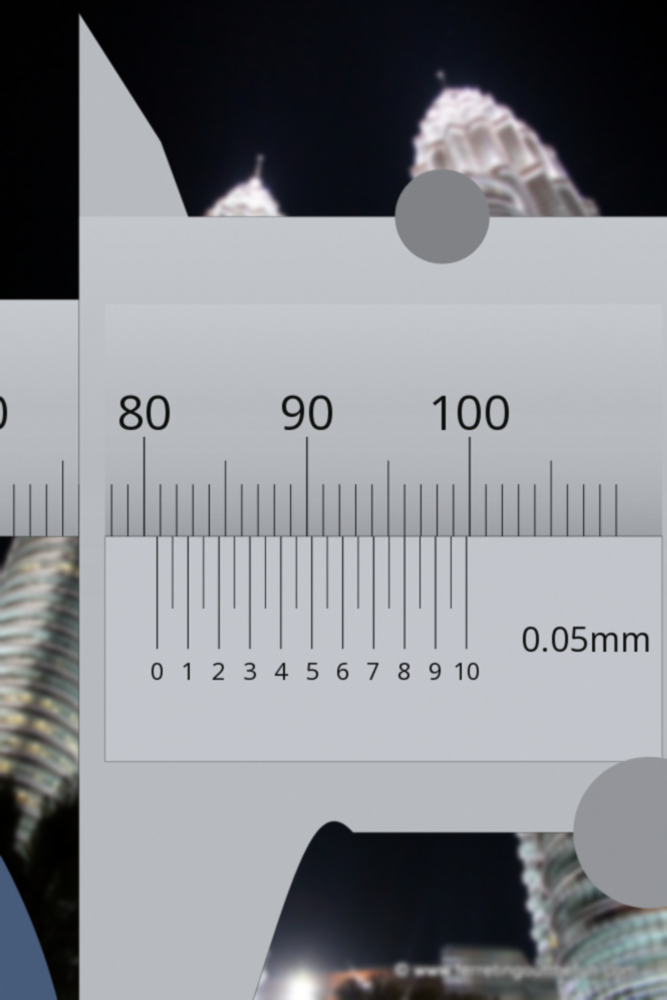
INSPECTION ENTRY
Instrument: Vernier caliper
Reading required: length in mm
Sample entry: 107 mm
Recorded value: 80.8 mm
